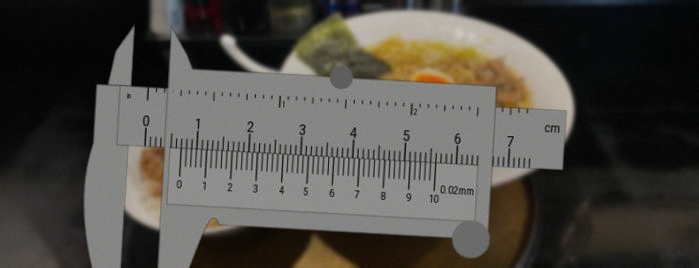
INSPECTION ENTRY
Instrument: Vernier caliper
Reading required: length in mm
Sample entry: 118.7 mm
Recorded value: 7.0 mm
